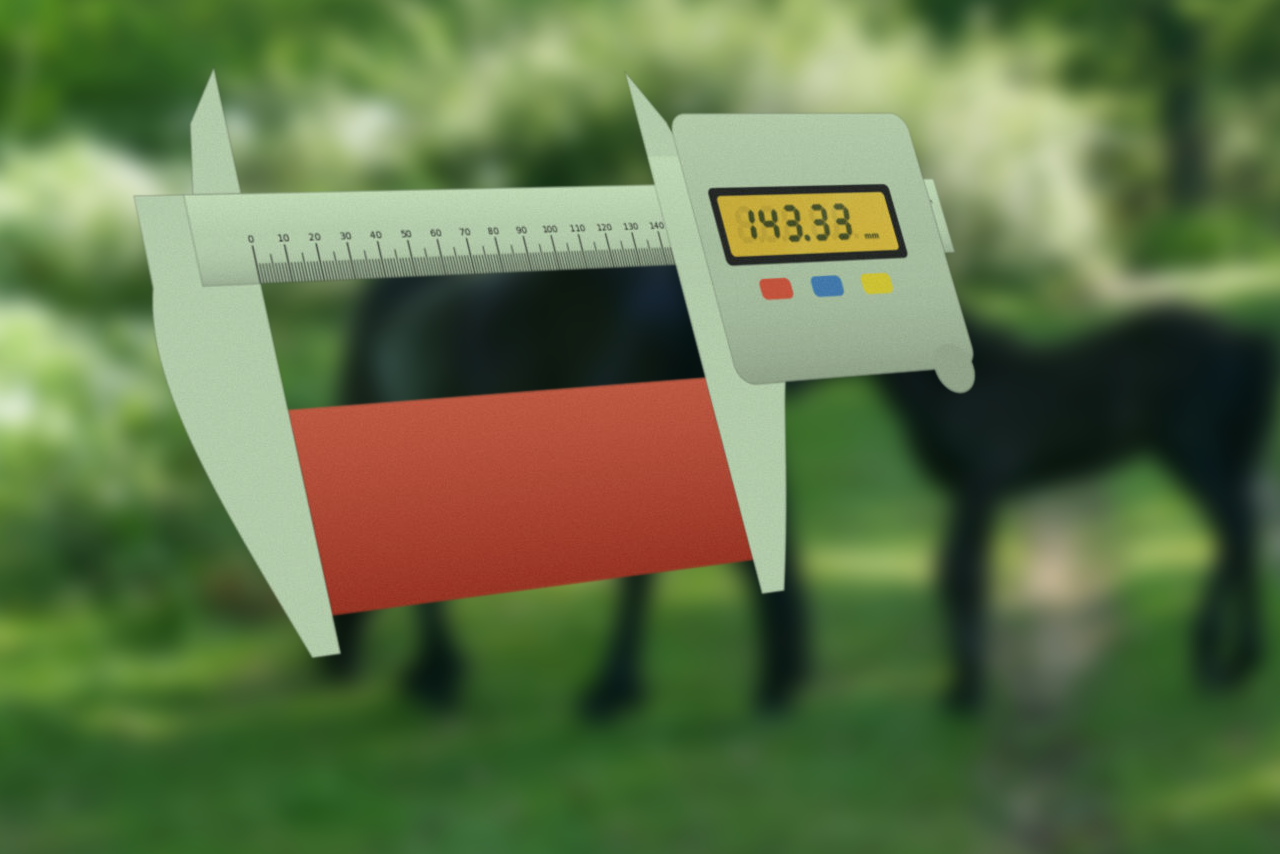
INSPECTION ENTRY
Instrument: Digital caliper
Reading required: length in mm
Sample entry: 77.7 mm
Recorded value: 143.33 mm
